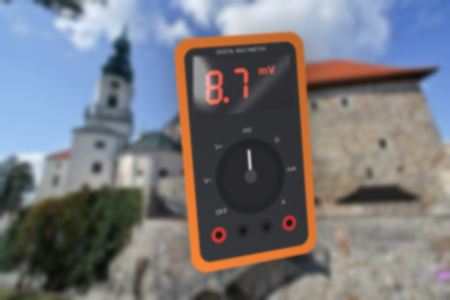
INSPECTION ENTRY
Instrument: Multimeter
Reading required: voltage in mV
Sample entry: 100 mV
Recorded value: 8.7 mV
